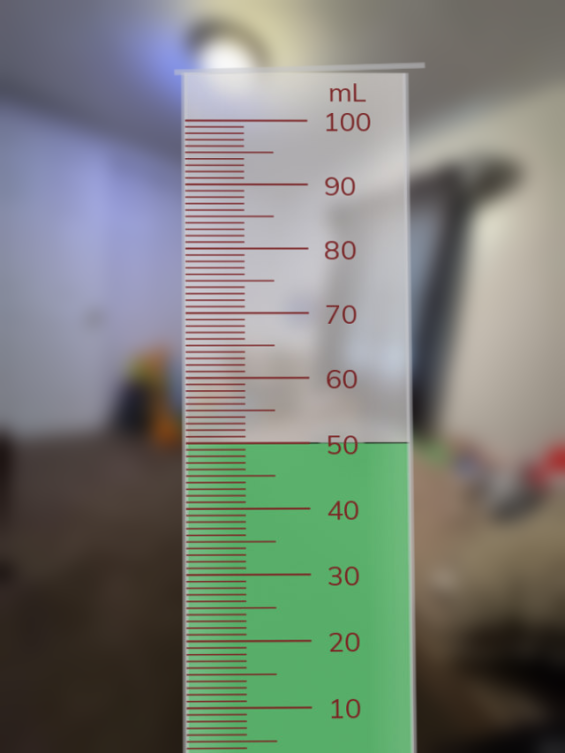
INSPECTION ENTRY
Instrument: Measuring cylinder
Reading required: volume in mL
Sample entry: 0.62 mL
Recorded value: 50 mL
